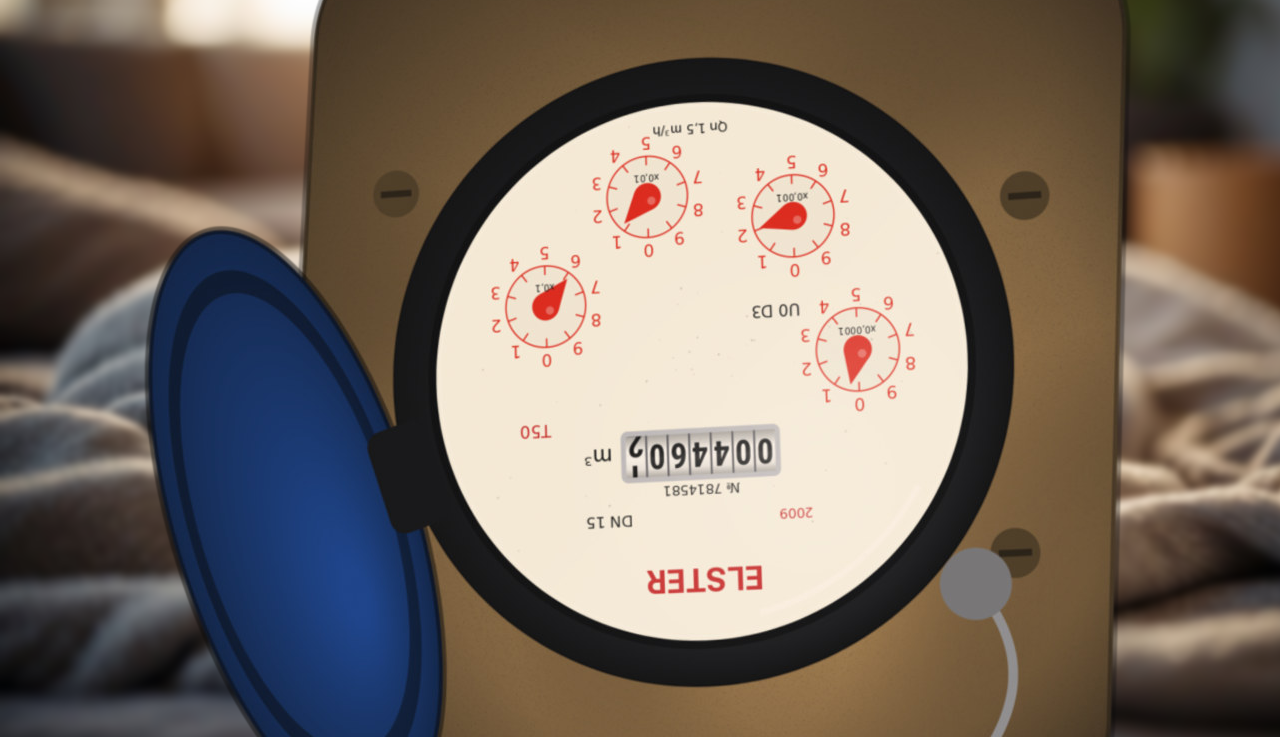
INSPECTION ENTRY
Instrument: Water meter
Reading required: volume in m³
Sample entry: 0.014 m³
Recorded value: 44601.6120 m³
